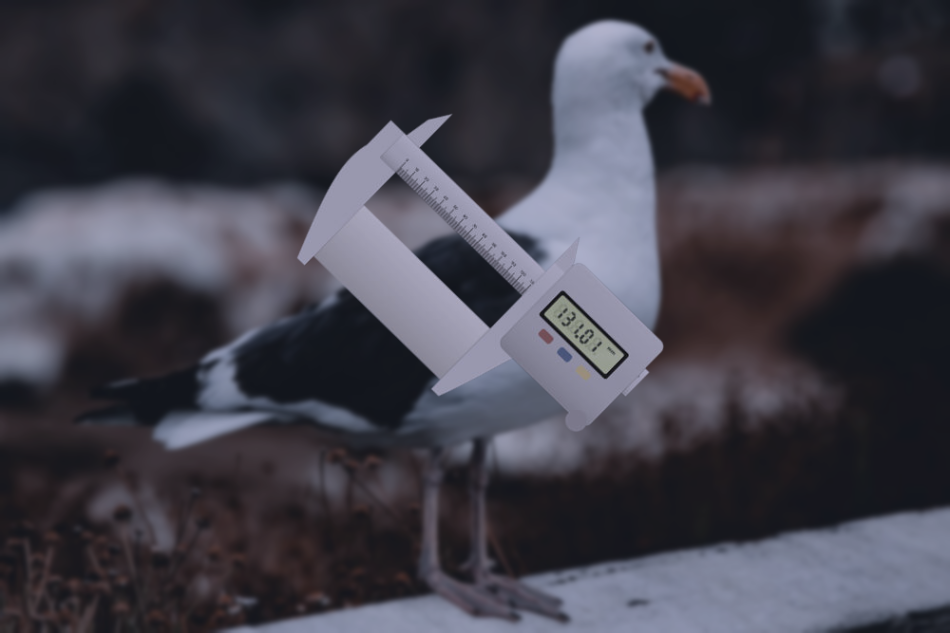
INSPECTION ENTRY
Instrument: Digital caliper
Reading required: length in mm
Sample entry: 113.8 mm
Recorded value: 131.01 mm
